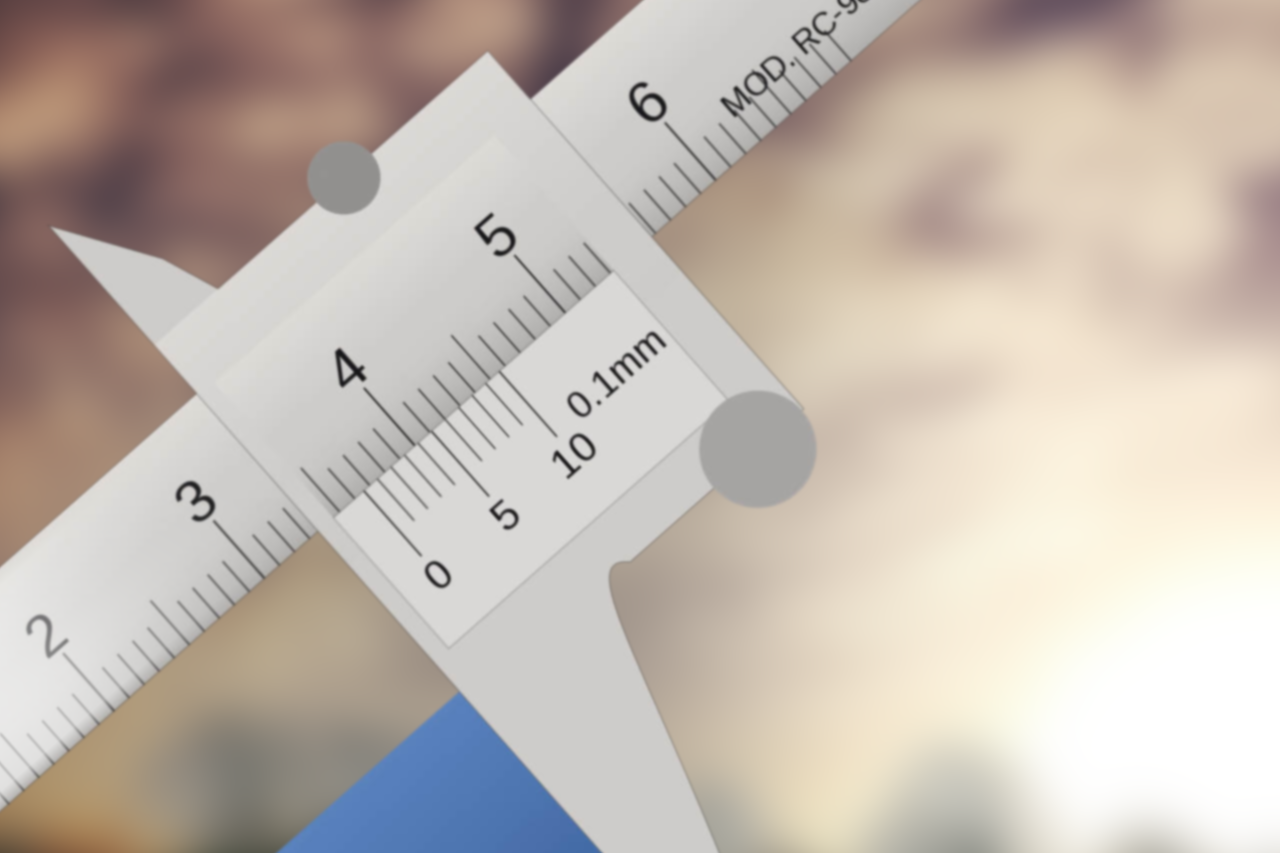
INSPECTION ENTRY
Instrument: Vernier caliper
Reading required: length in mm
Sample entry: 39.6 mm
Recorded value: 36.6 mm
